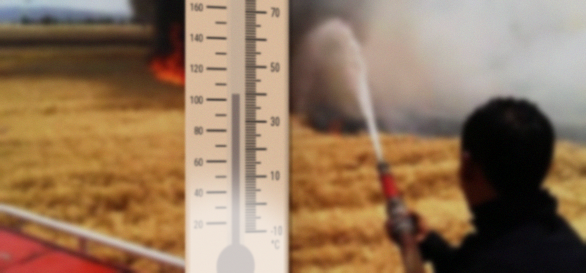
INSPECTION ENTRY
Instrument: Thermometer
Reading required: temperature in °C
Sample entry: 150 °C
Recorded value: 40 °C
